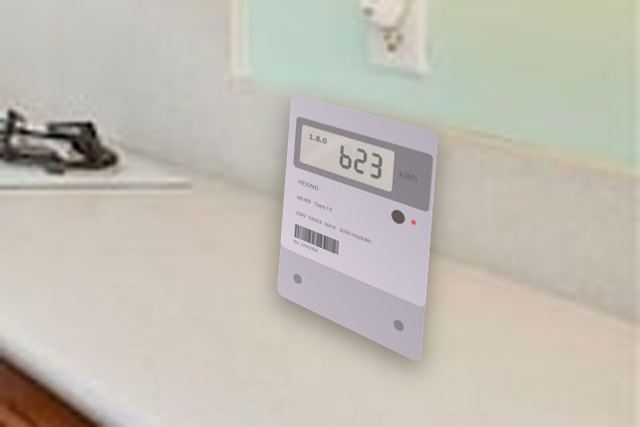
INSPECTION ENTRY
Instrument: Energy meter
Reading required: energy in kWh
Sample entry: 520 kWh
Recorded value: 623 kWh
